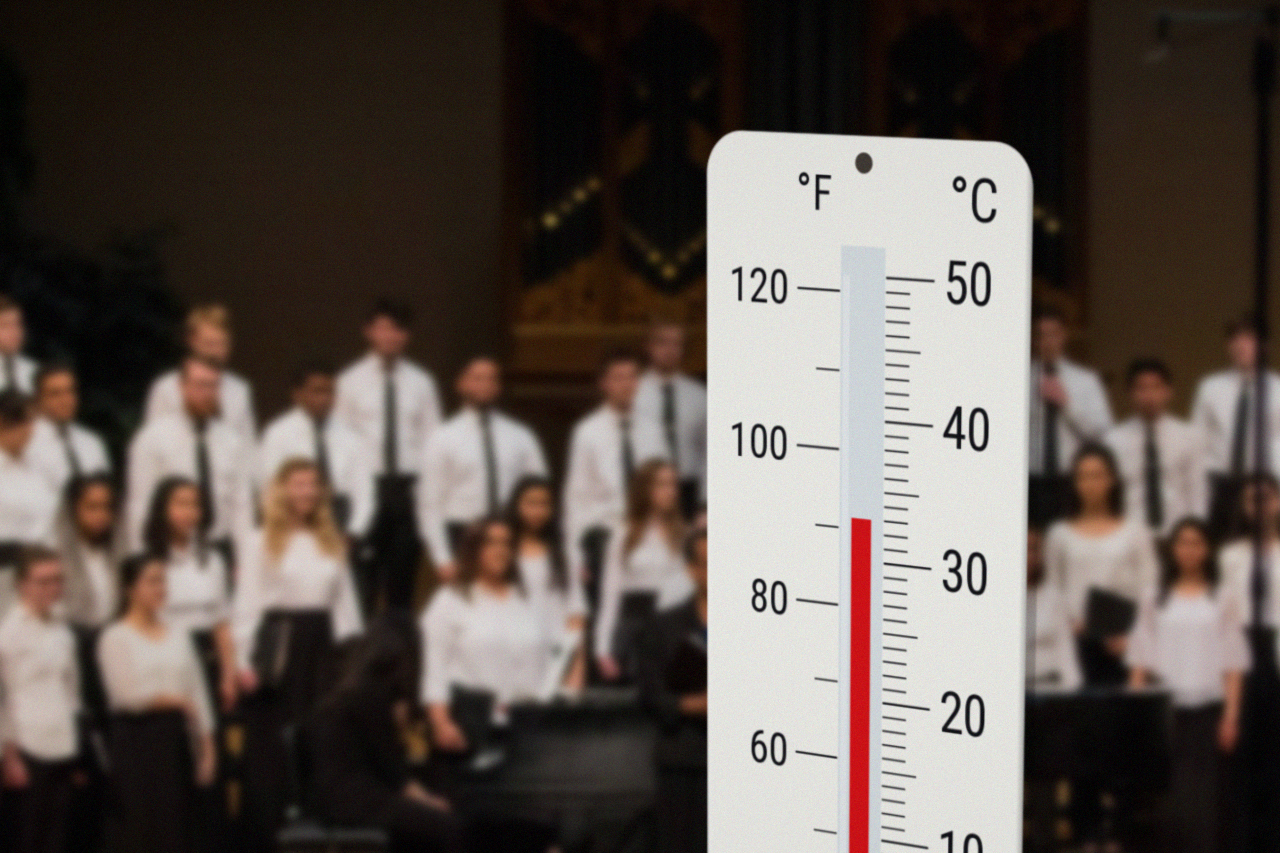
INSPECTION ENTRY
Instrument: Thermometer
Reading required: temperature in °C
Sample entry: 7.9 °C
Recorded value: 33 °C
